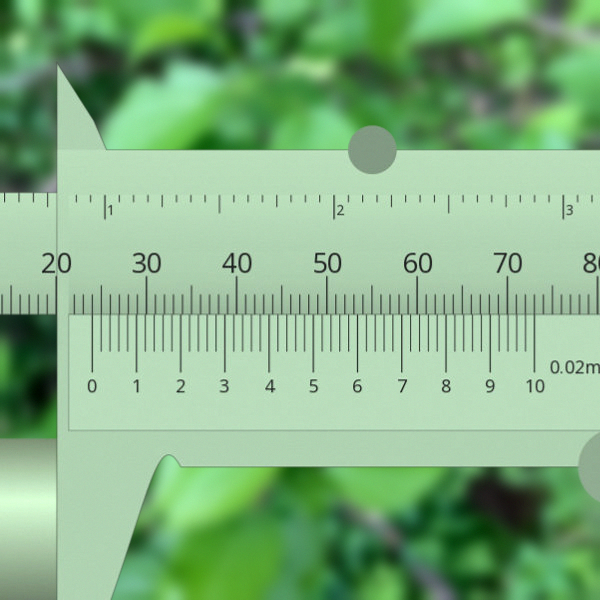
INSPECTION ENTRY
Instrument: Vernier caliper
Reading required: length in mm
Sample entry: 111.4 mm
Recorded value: 24.0 mm
